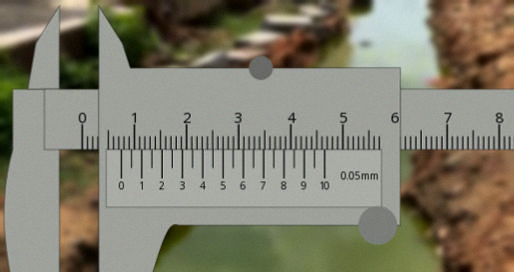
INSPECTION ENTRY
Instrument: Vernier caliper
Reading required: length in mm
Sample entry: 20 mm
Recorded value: 7.5 mm
